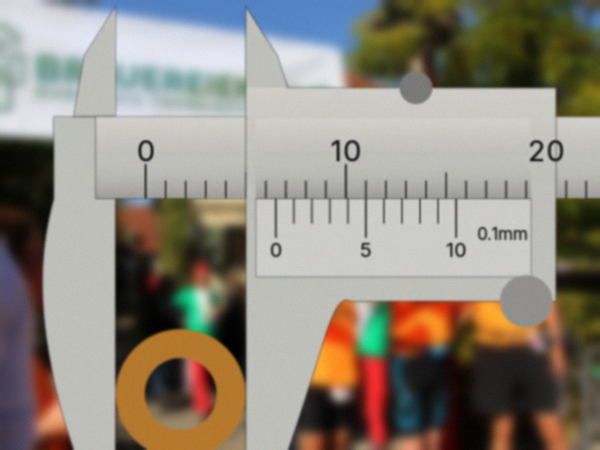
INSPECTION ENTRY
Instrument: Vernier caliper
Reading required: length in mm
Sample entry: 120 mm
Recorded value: 6.5 mm
